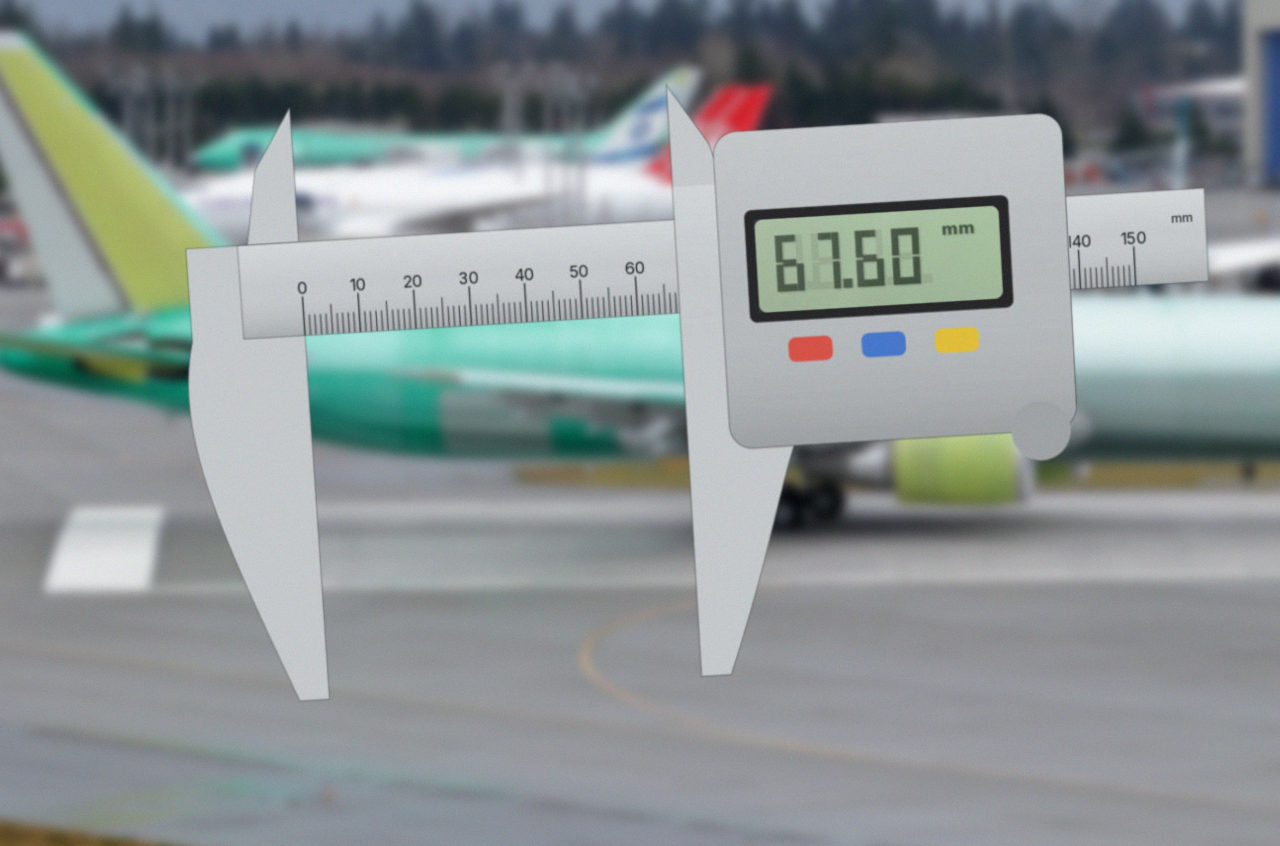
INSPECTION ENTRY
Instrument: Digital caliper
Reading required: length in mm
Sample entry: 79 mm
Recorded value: 67.60 mm
